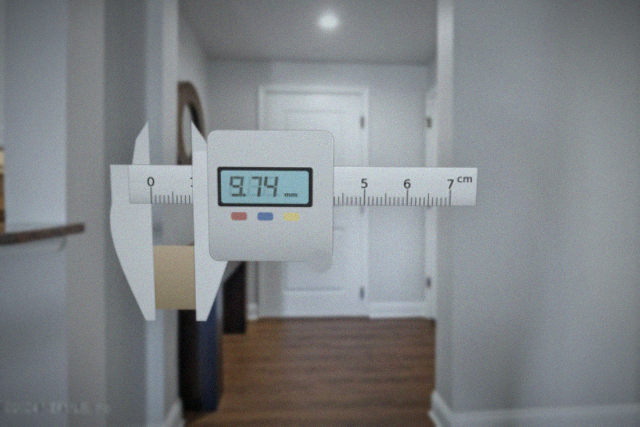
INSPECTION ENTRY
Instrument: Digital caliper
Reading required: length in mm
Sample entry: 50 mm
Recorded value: 9.74 mm
